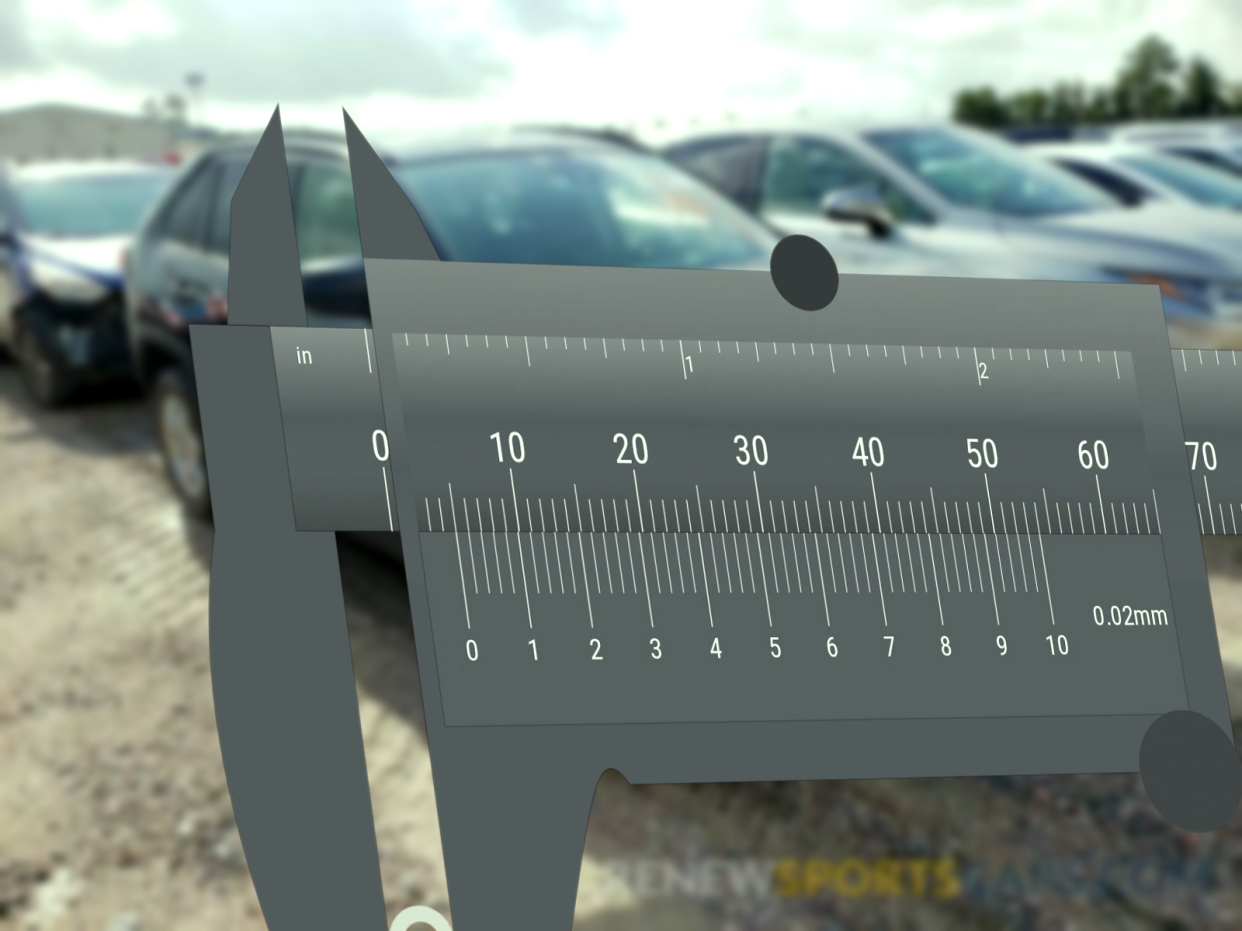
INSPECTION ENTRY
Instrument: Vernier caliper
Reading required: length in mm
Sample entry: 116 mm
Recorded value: 5.0 mm
